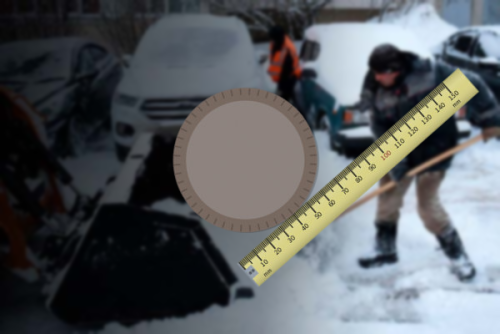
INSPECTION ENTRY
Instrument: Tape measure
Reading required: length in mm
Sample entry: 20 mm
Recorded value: 80 mm
